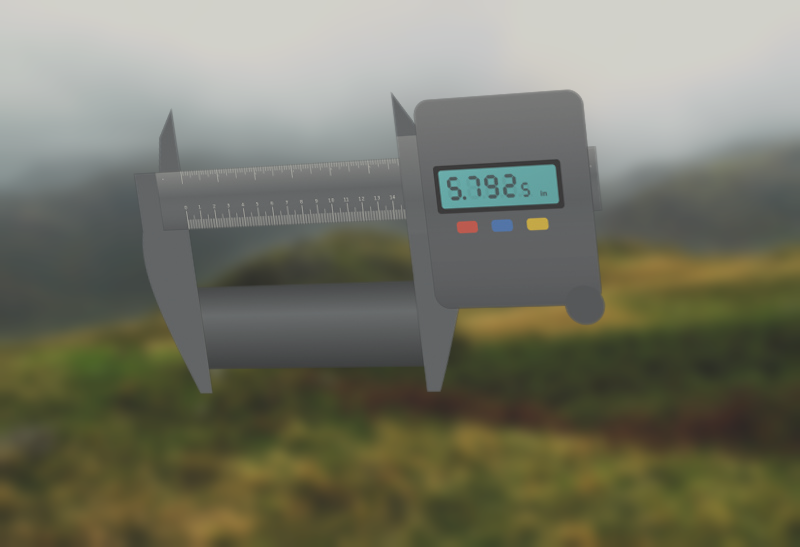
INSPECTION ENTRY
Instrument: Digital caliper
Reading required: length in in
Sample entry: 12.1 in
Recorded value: 5.7925 in
